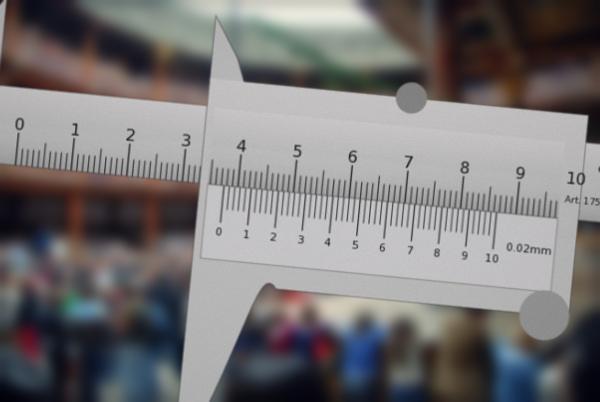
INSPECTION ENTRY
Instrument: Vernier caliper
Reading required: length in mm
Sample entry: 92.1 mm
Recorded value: 37.5 mm
